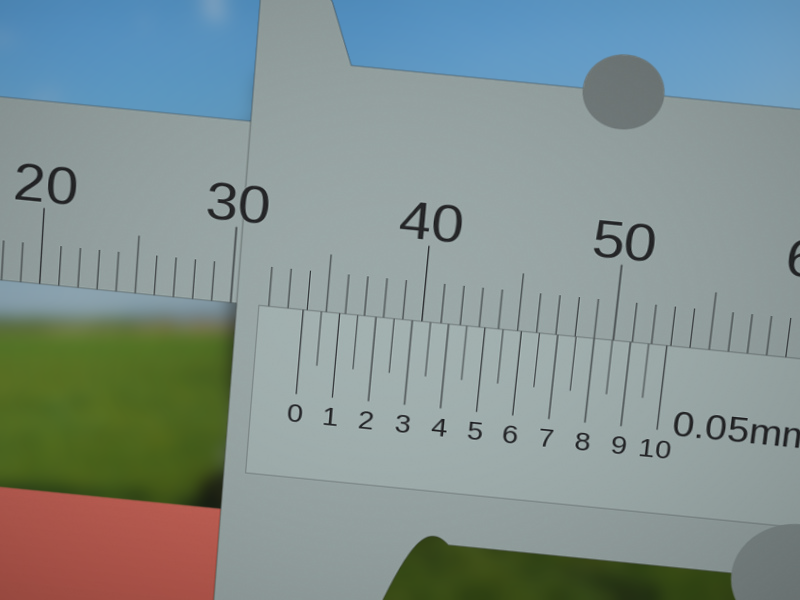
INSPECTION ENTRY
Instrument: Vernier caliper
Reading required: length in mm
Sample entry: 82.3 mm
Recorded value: 33.8 mm
